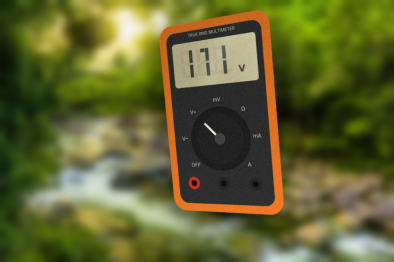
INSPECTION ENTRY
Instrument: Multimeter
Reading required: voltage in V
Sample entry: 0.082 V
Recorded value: 171 V
